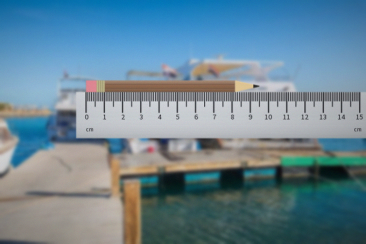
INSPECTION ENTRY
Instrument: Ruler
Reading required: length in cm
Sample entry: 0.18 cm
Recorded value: 9.5 cm
